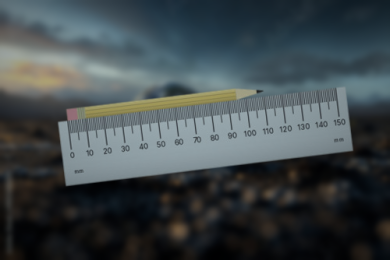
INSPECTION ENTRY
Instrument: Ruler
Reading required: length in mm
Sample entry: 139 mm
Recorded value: 110 mm
